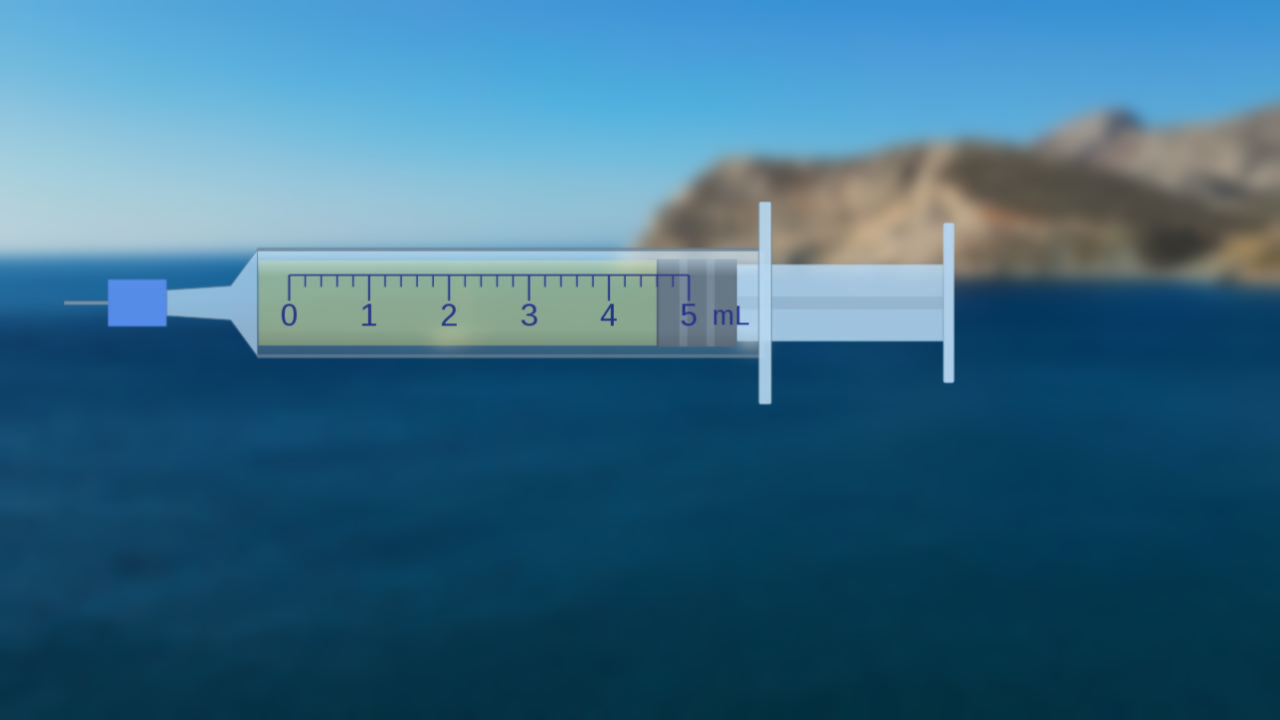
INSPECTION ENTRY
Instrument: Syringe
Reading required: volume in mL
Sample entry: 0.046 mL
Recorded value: 4.6 mL
